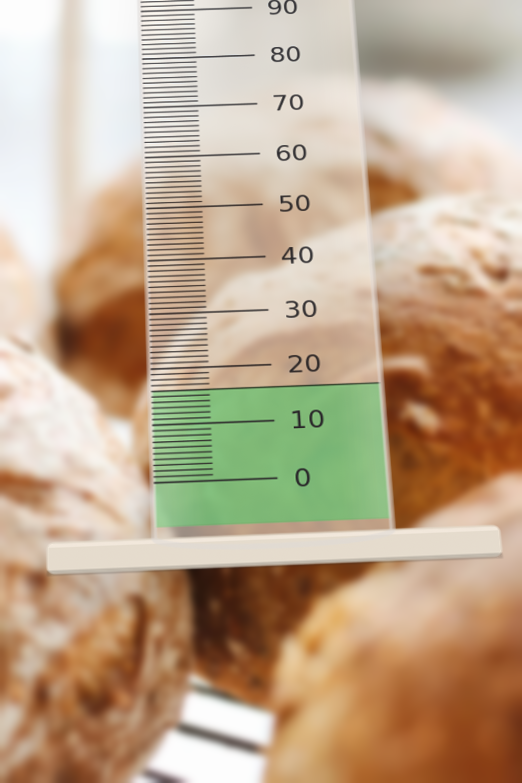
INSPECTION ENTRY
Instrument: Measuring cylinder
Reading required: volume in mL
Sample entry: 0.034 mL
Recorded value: 16 mL
